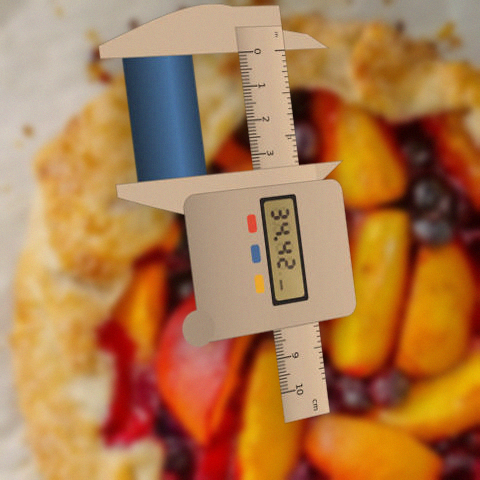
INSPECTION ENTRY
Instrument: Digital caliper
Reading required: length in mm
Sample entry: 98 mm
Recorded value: 34.42 mm
